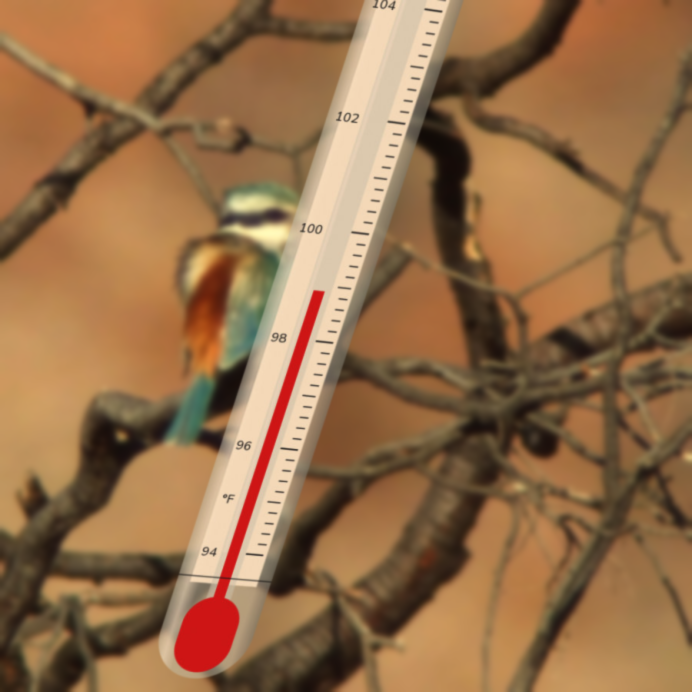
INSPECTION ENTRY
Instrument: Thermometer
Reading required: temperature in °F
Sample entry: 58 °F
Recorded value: 98.9 °F
